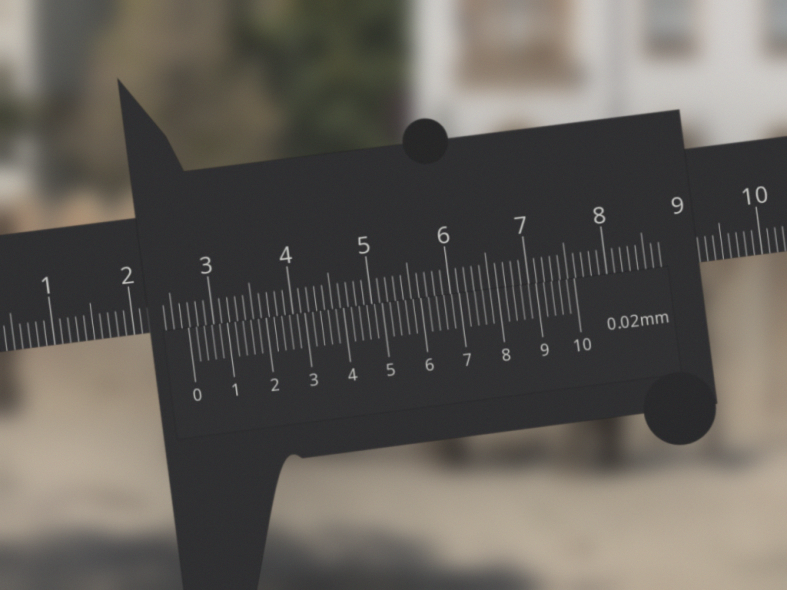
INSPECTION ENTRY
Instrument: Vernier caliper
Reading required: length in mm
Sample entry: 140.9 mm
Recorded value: 26.8 mm
